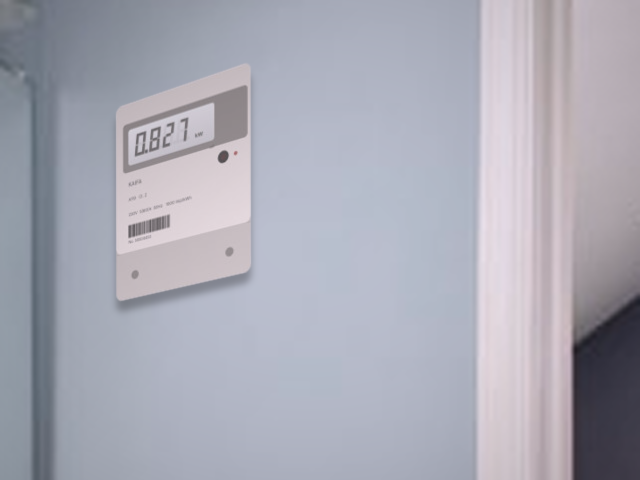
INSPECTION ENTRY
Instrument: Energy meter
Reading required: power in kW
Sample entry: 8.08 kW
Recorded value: 0.827 kW
